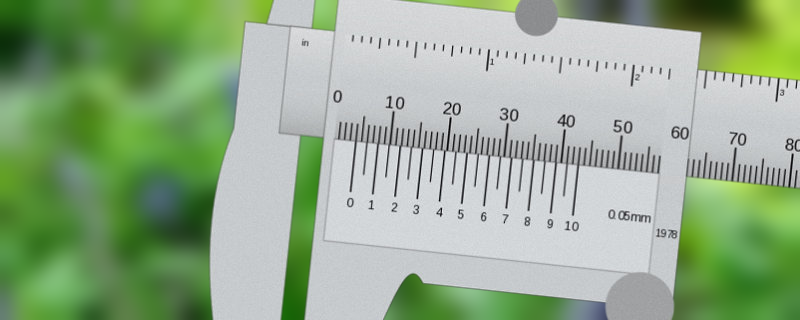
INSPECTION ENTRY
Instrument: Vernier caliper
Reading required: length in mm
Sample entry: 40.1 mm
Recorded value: 4.0 mm
